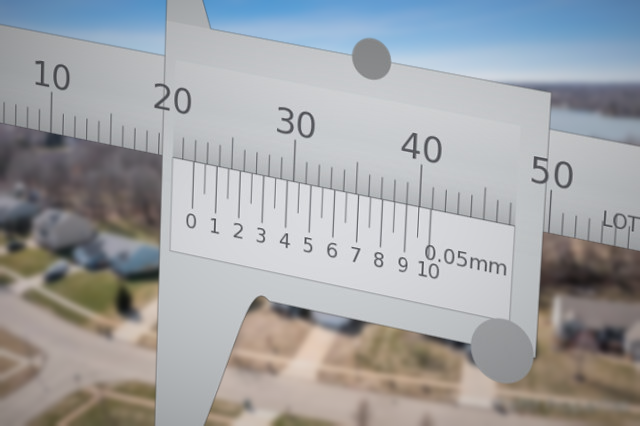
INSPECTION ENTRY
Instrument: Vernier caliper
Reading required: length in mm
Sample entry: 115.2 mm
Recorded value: 21.9 mm
